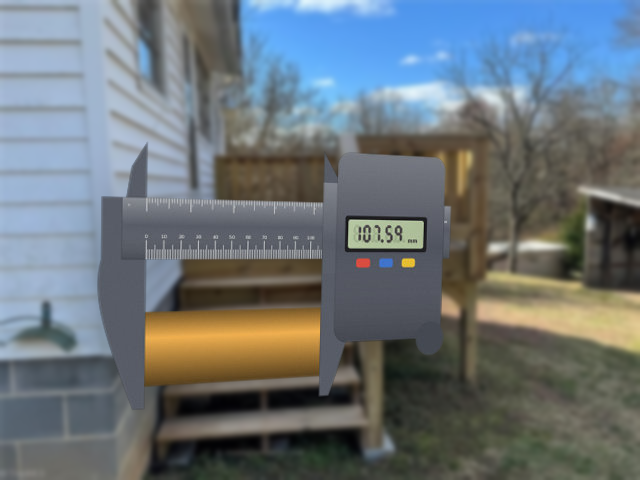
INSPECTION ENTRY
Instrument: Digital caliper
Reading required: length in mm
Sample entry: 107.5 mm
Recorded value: 107.59 mm
